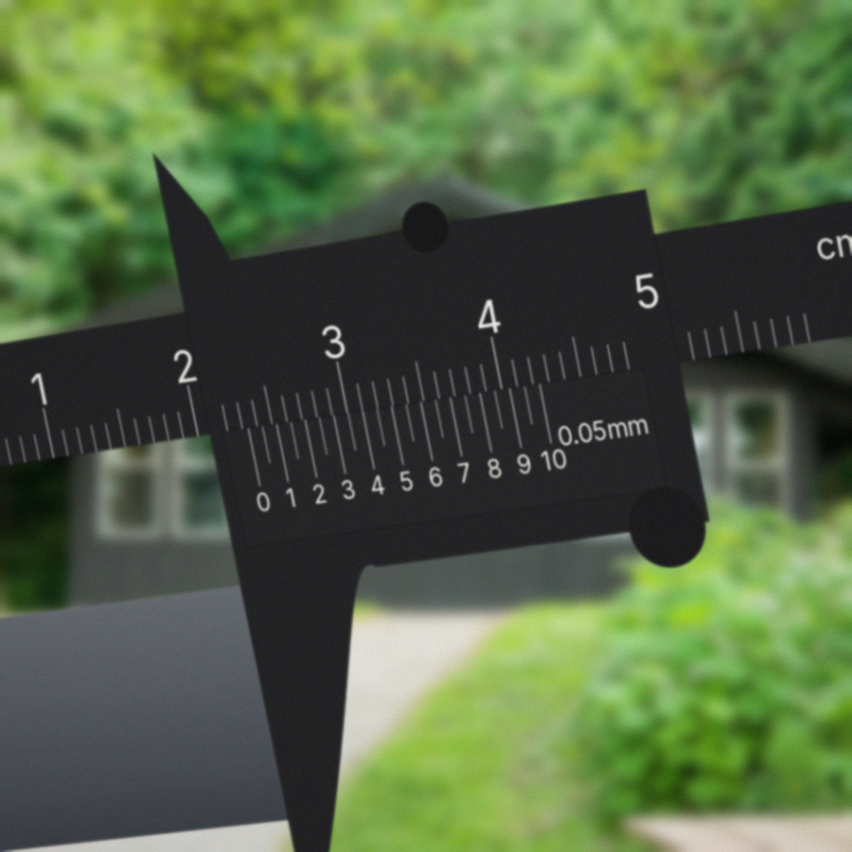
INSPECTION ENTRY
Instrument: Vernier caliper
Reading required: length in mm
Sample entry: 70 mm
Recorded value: 23.4 mm
